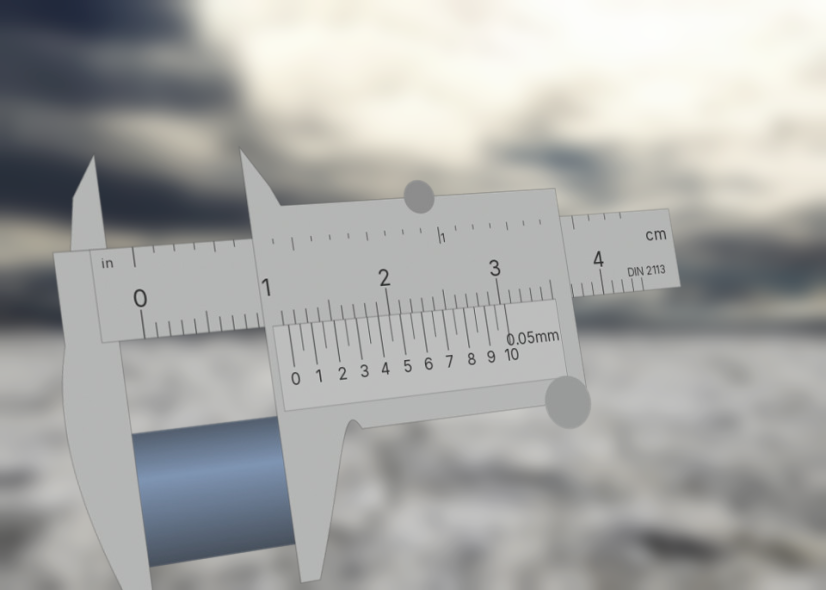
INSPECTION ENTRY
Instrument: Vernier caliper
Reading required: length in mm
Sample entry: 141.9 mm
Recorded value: 11.4 mm
